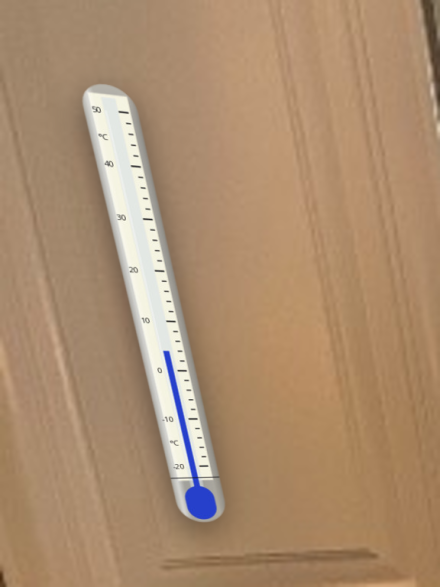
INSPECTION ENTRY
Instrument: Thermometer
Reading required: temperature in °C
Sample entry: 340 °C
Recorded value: 4 °C
